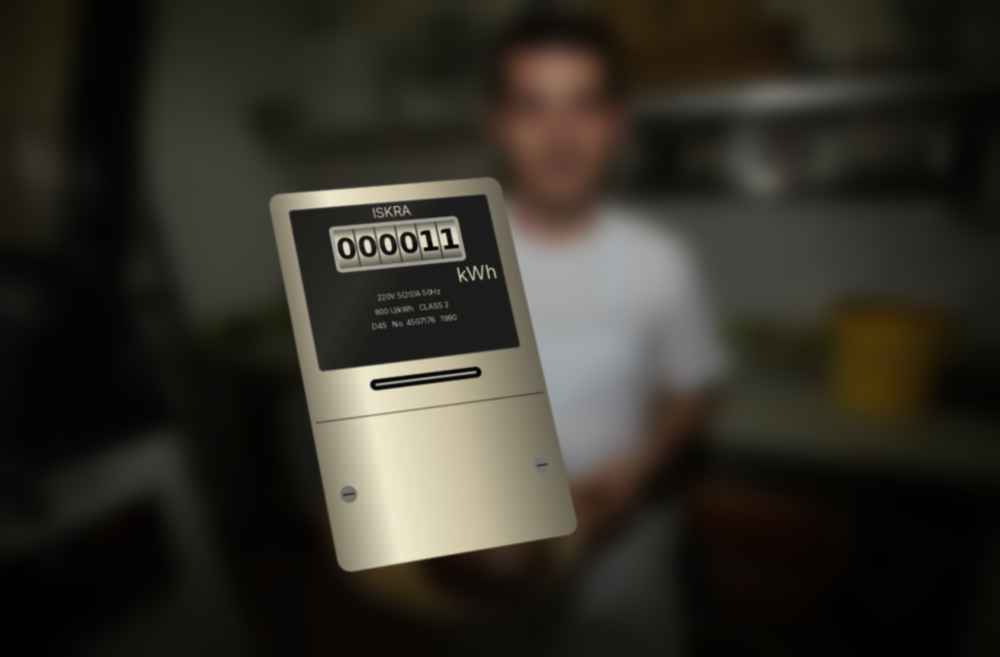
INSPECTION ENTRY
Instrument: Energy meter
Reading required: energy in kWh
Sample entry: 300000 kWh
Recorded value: 11 kWh
